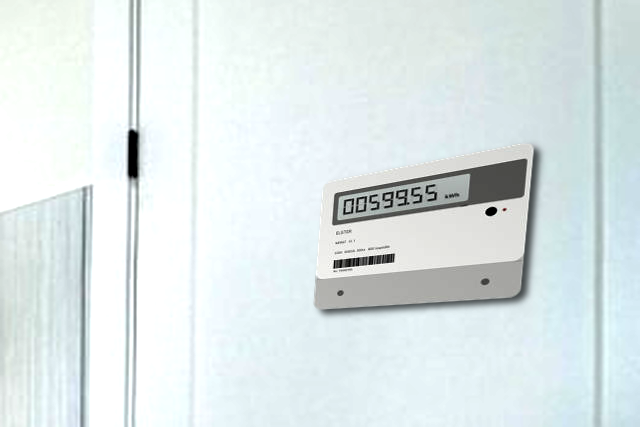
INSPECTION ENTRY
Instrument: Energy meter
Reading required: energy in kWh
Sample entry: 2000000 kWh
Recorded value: 599.55 kWh
